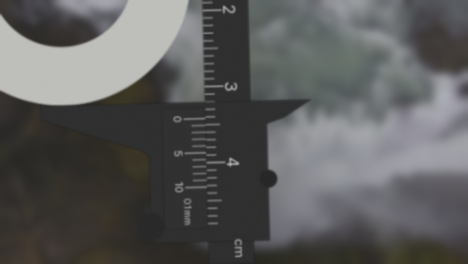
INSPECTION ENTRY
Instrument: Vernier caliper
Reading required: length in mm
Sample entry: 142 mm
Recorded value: 34.2 mm
